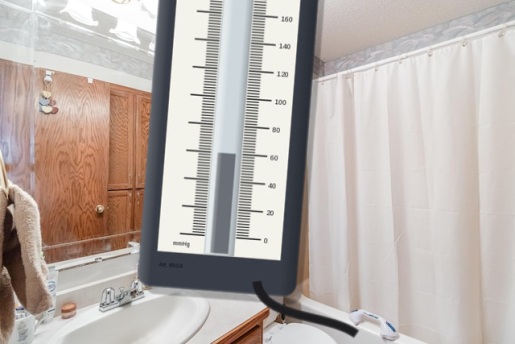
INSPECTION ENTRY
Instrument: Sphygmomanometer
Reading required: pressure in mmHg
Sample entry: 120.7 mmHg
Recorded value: 60 mmHg
